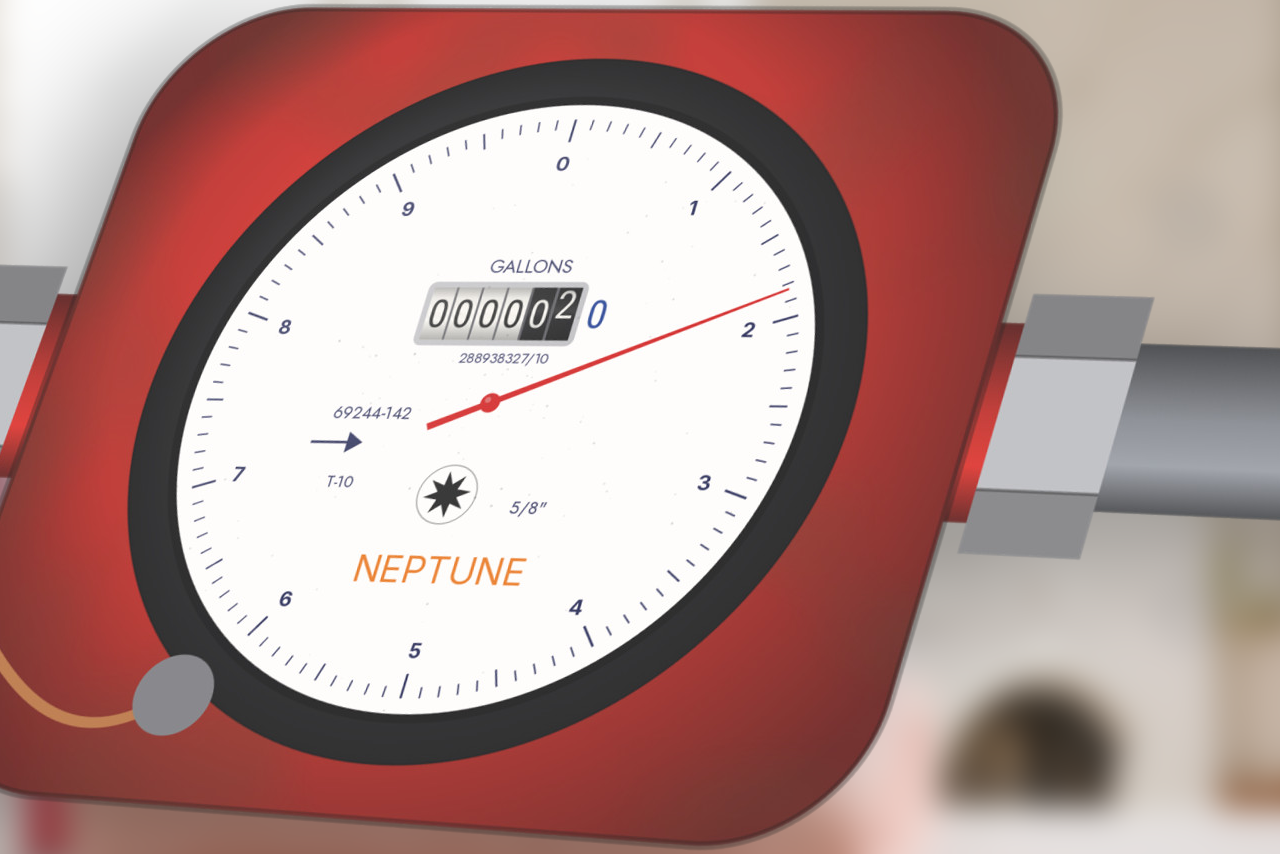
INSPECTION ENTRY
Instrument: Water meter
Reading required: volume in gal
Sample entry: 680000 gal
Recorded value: 21.8 gal
